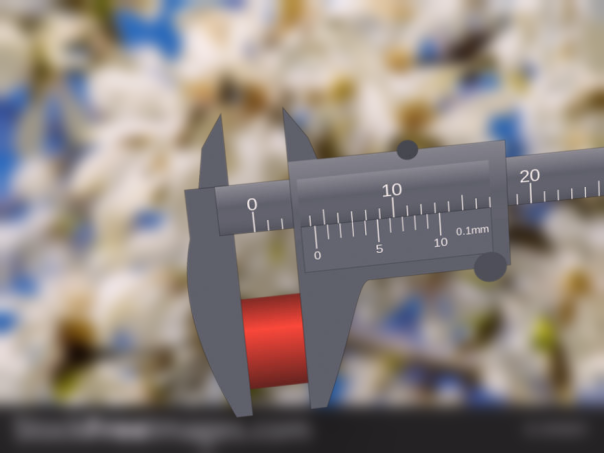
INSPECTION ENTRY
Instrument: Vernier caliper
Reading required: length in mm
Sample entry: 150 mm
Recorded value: 4.3 mm
